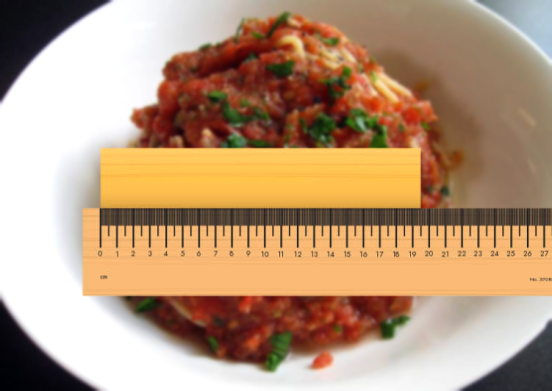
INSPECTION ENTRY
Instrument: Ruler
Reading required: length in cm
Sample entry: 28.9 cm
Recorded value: 19.5 cm
